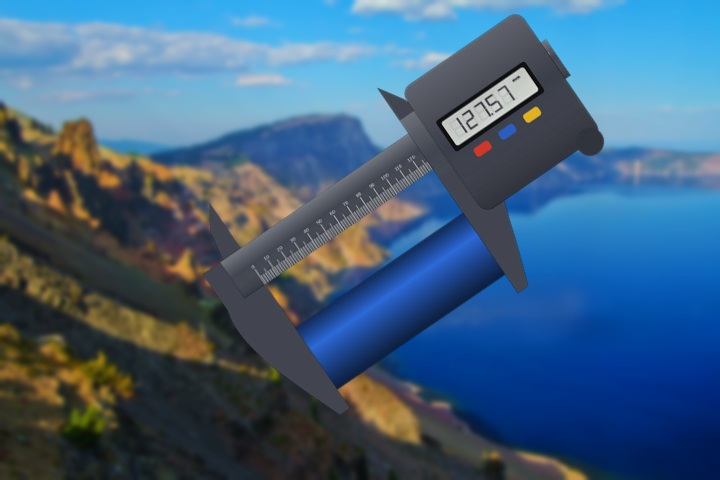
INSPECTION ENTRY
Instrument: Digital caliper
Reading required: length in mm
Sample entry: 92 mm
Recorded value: 127.57 mm
